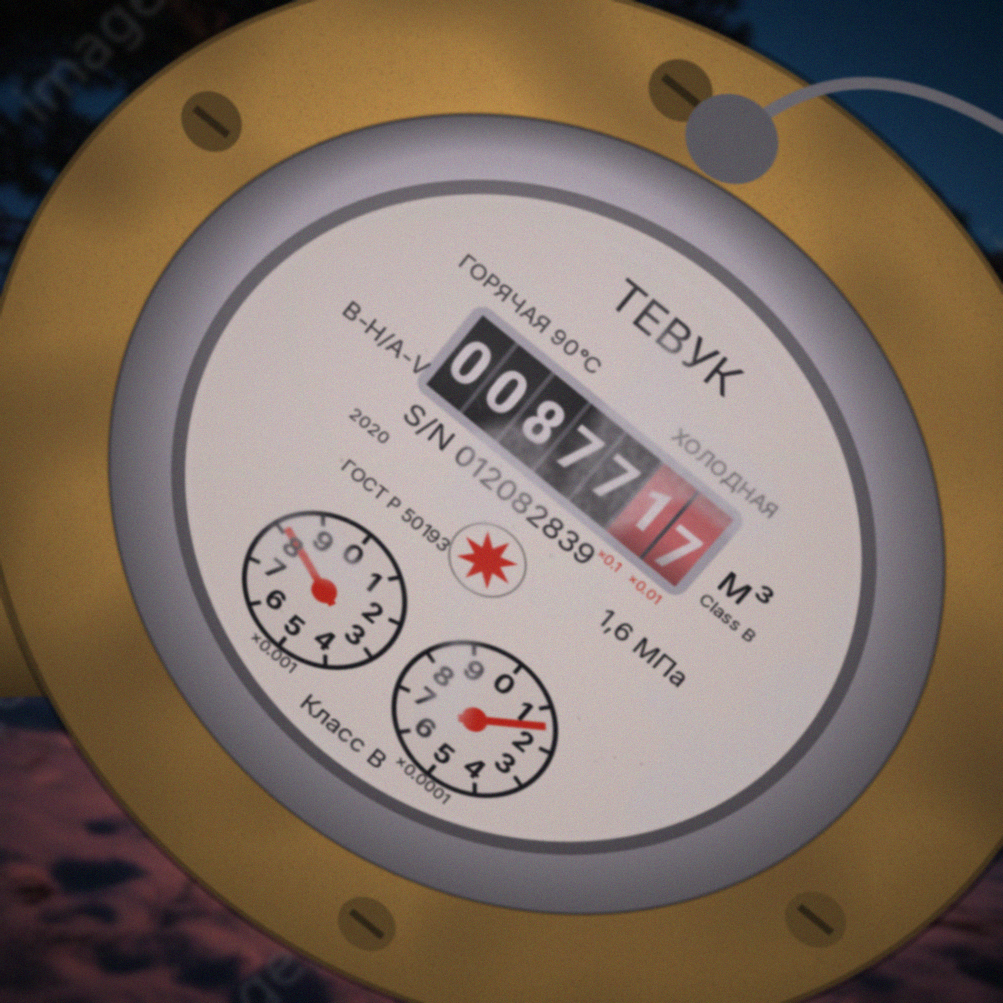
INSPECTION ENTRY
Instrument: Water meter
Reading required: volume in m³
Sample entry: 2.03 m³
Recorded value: 877.1681 m³
